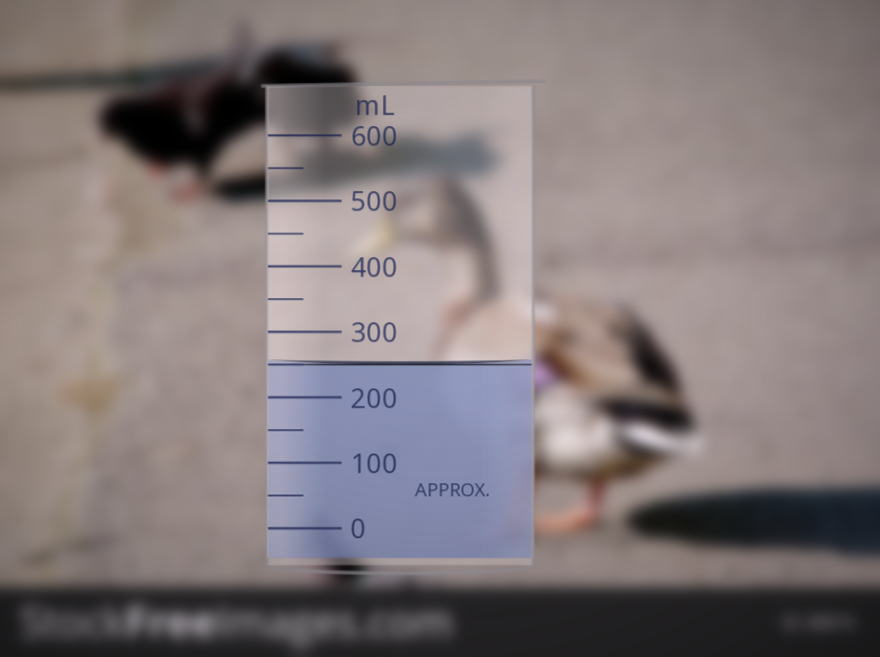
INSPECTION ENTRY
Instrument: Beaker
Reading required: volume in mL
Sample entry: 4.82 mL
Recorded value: 250 mL
